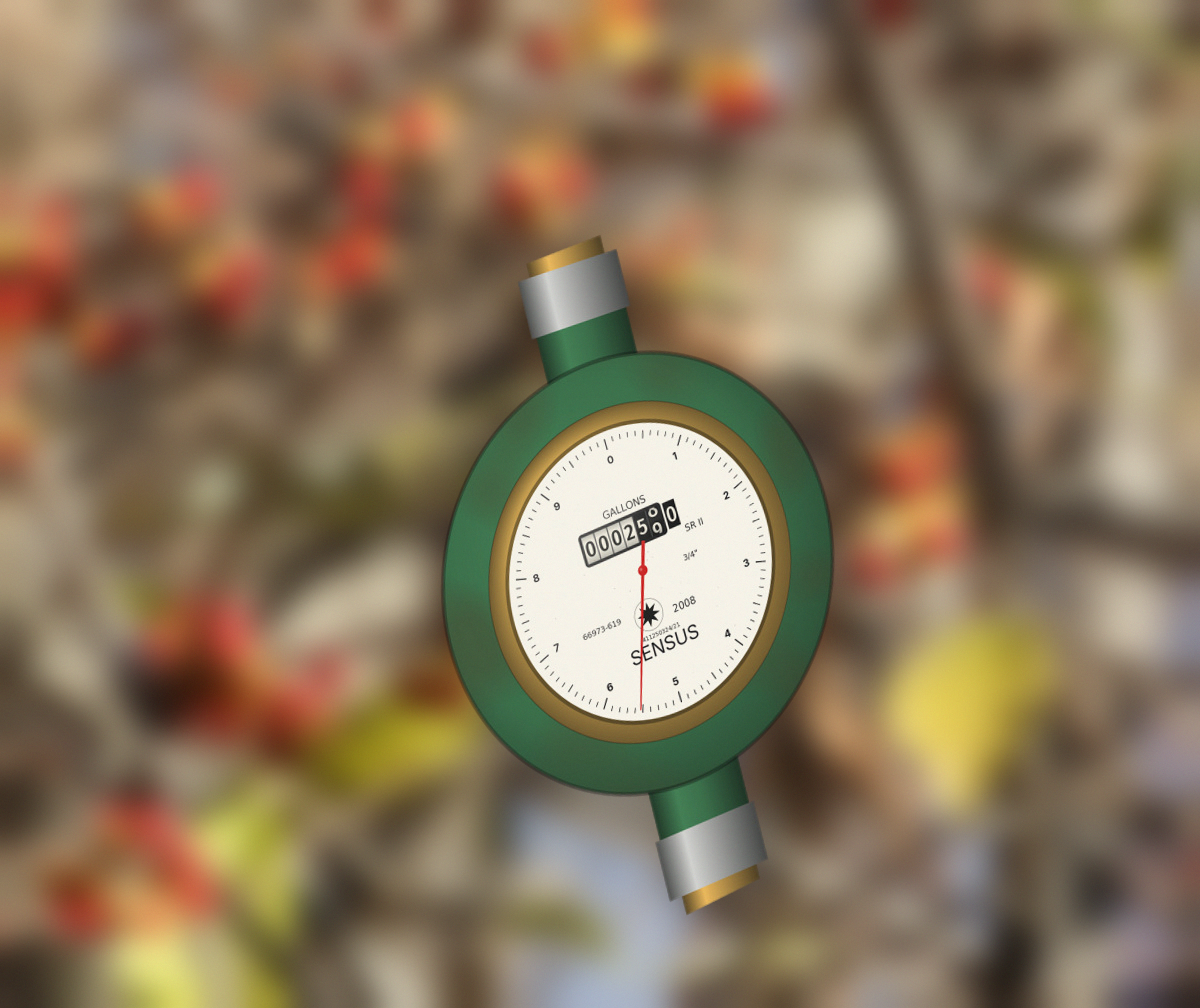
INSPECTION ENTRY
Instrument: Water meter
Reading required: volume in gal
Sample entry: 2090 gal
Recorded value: 2585.5 gal
